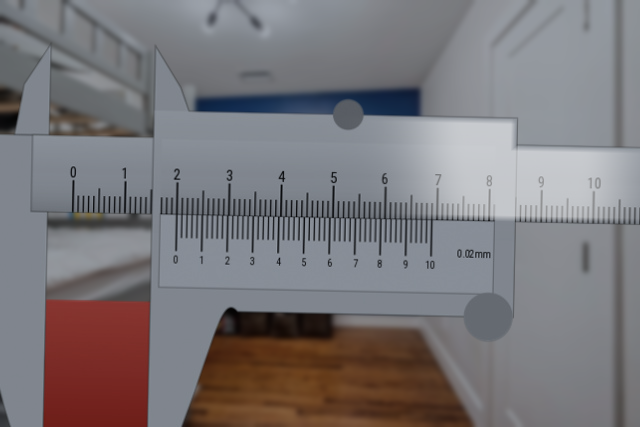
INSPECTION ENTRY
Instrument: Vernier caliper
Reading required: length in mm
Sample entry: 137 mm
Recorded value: 20.0 mm
